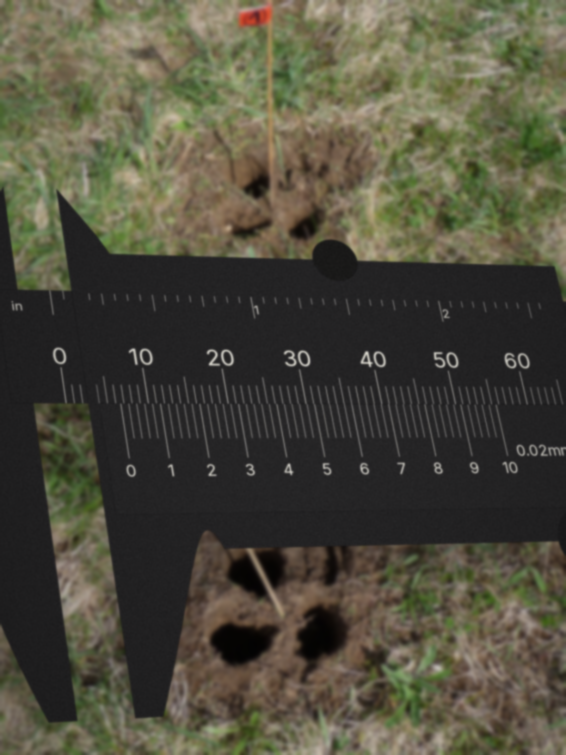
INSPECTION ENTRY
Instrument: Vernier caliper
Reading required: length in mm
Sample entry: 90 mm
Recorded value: 6.6 mm
